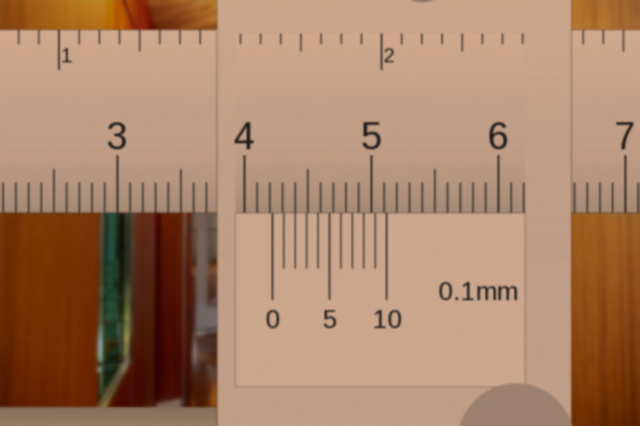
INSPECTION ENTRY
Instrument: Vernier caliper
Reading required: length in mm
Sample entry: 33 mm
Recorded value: 42.2 mm
